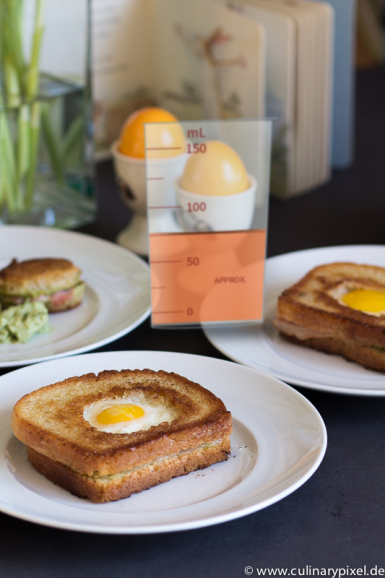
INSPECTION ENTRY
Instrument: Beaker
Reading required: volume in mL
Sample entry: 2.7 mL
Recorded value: 75 mL
